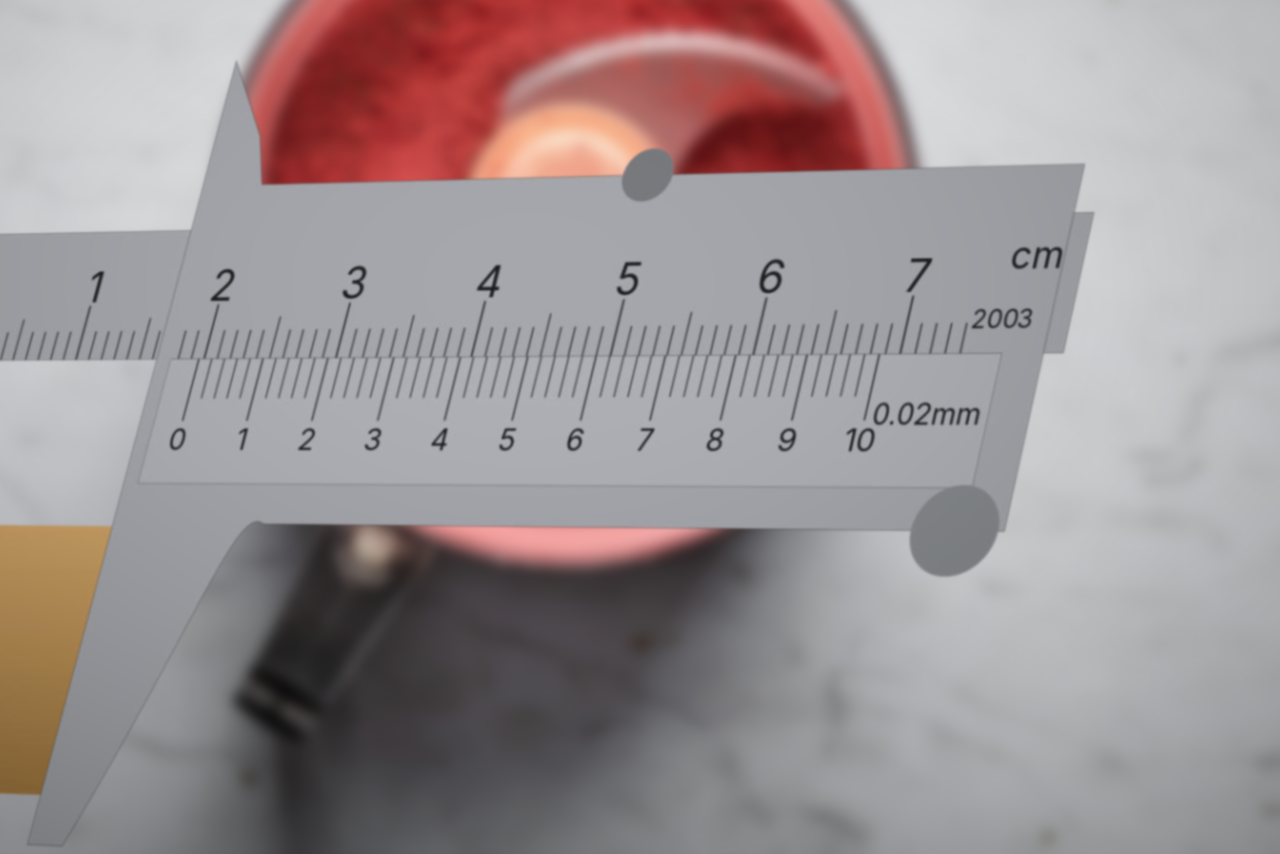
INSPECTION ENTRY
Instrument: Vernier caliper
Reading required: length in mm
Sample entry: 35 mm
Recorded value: 19.6 mm
